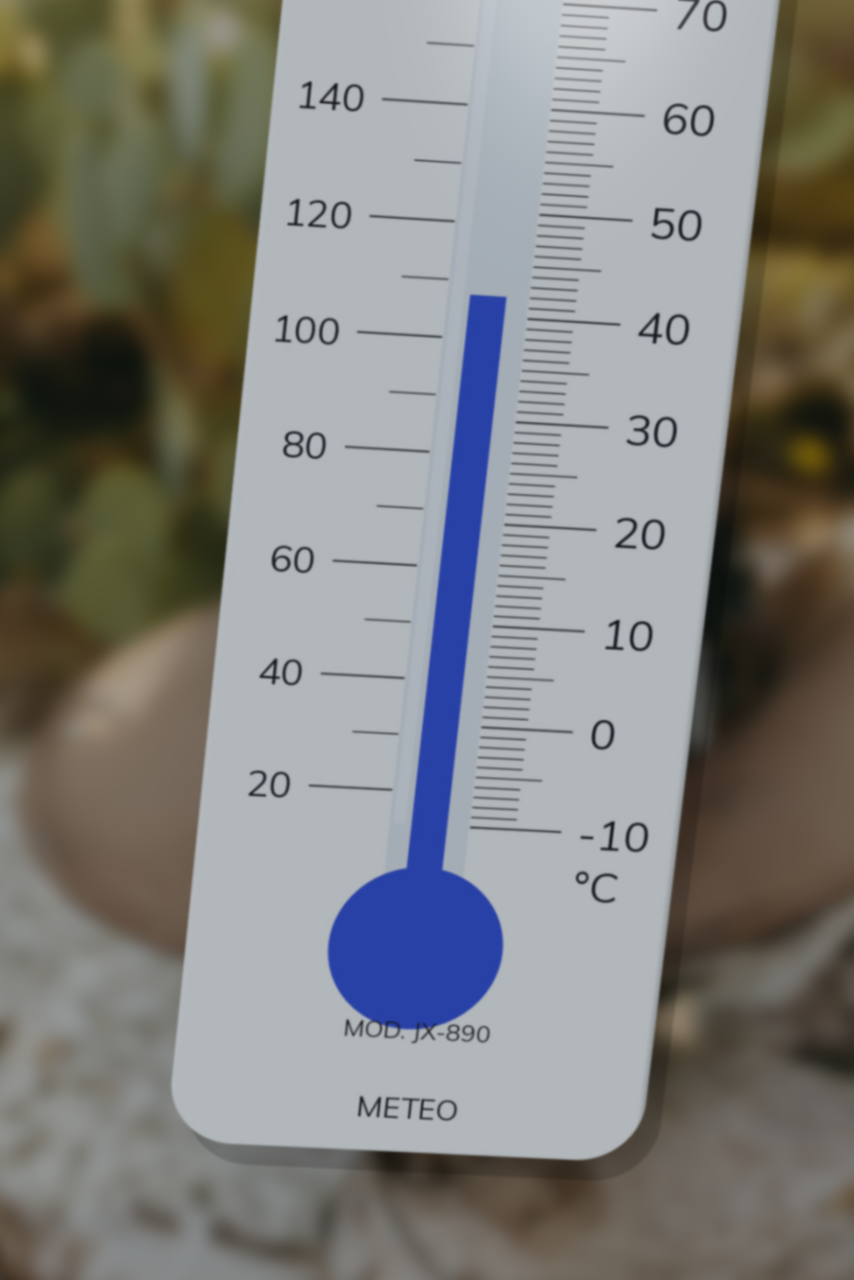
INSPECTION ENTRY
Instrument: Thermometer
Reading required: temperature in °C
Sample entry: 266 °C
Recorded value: 42 °C
